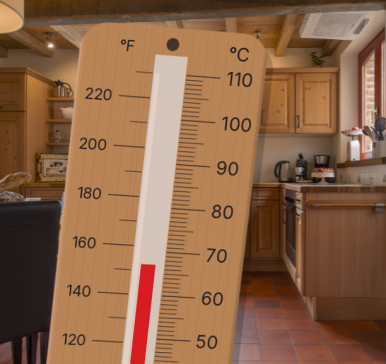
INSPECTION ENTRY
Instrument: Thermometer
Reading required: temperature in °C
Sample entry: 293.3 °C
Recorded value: 67 °C
